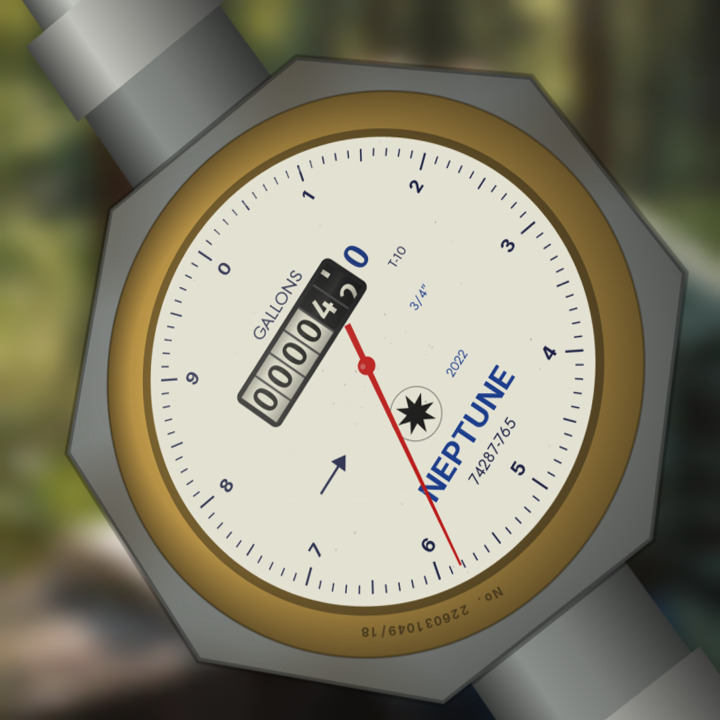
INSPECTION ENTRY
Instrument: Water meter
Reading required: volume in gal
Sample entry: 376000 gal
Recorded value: 415.8 gal
